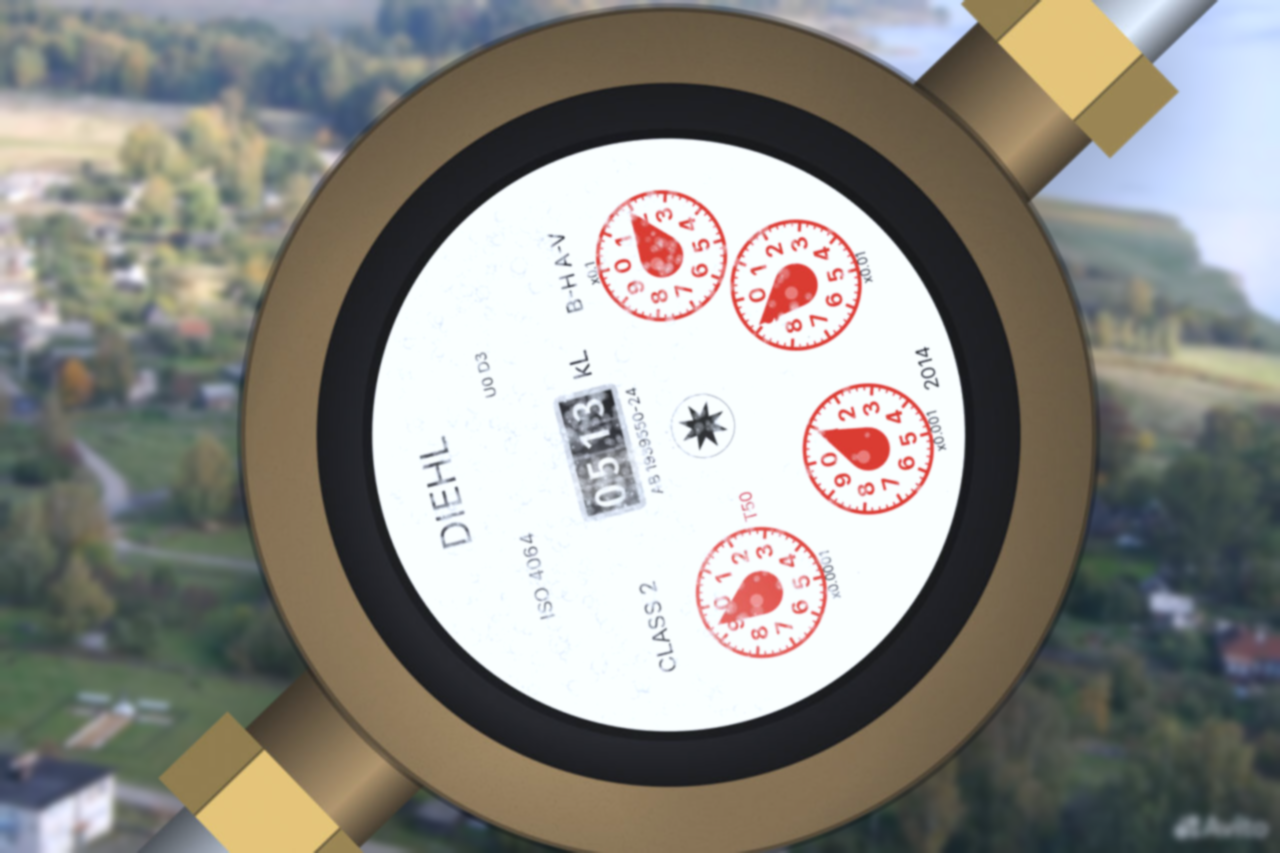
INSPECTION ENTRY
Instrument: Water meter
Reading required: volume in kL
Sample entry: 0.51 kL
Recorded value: 513.1909 kL
